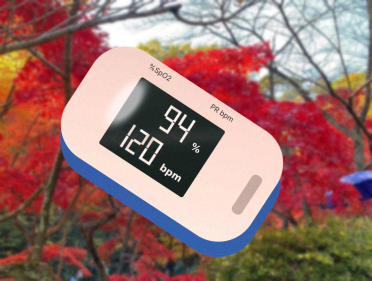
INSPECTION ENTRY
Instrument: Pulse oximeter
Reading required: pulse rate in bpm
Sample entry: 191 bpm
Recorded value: 120 bpm
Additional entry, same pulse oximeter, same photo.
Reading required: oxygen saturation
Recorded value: 94 %
